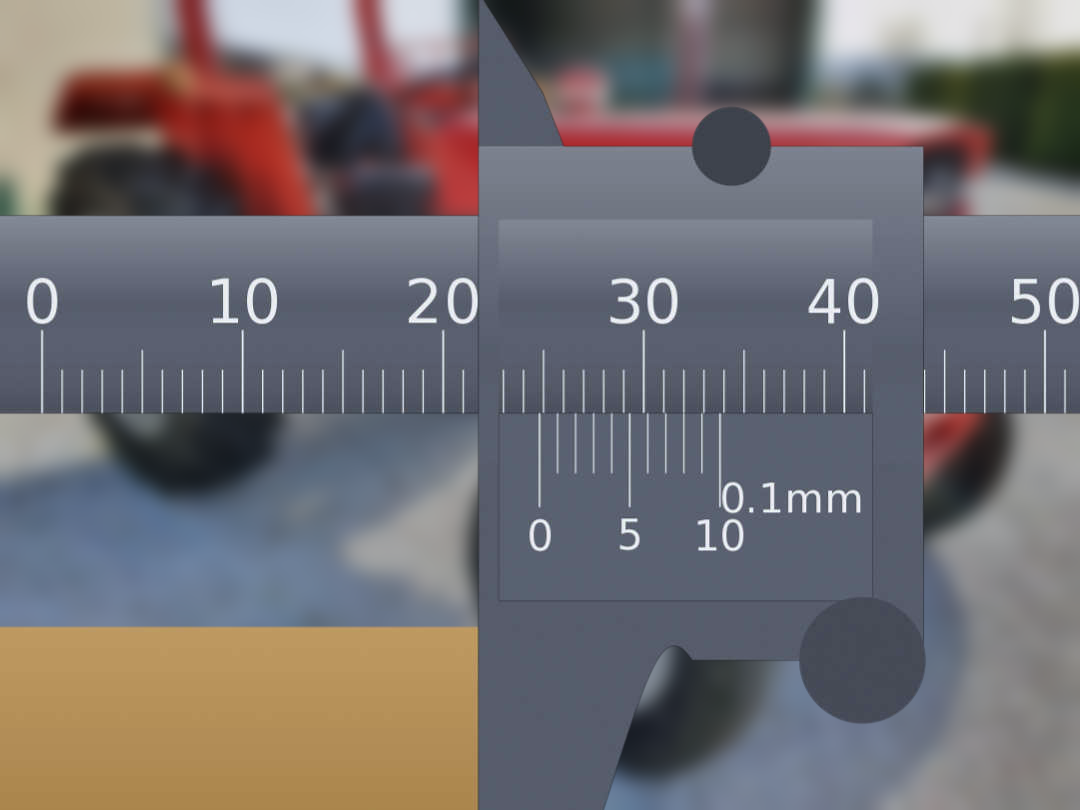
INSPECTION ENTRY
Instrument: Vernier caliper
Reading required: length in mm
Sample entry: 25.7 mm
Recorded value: 24.8 mm
